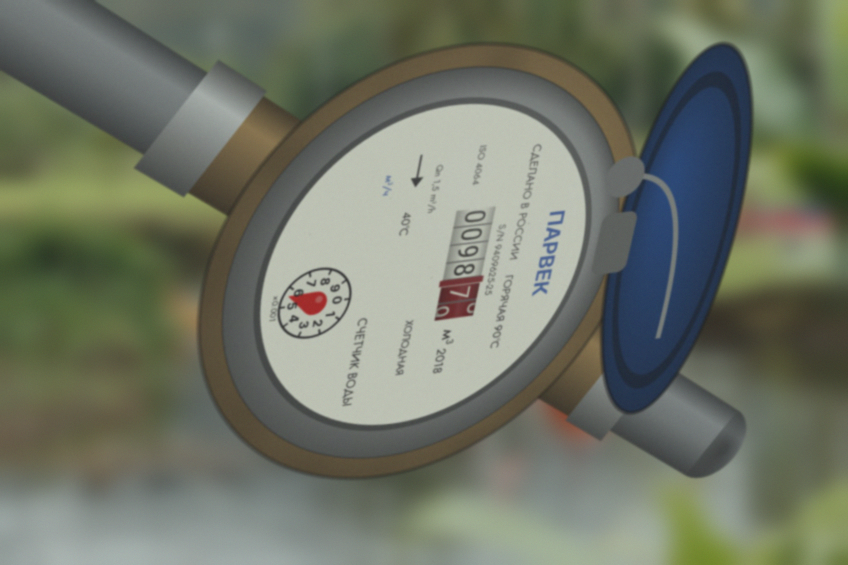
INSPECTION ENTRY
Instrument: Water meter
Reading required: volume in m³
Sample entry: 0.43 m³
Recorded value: 98.785 m³
